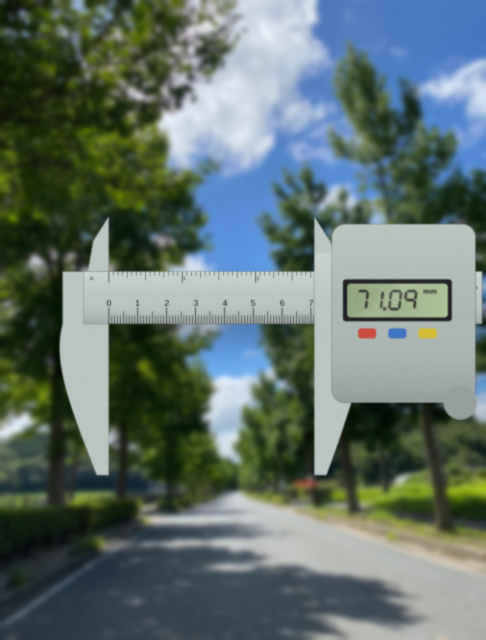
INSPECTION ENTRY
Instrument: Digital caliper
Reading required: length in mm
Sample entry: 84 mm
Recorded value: 71.09 mm
